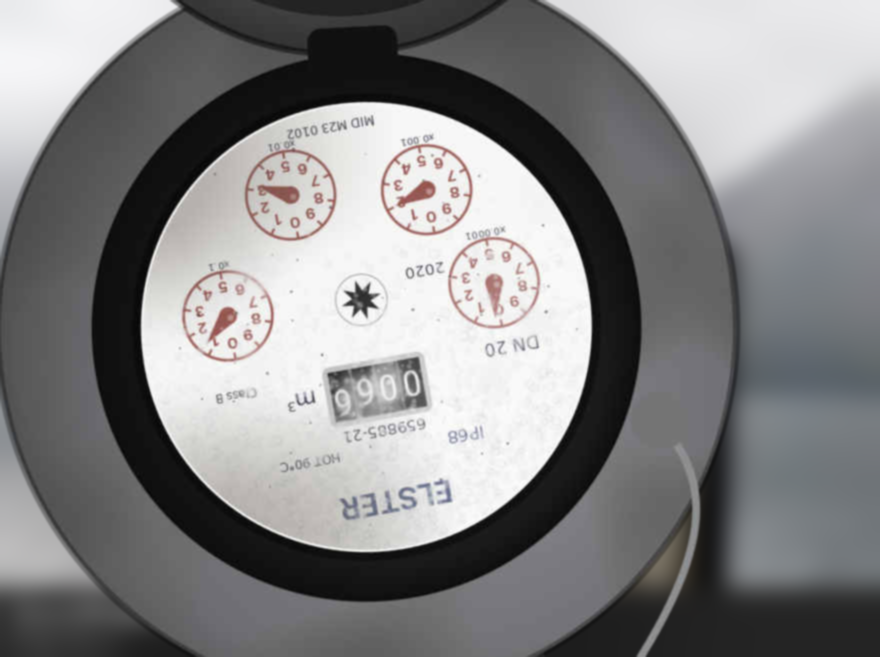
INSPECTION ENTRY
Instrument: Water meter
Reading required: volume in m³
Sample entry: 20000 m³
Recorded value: 66.1320 m³
